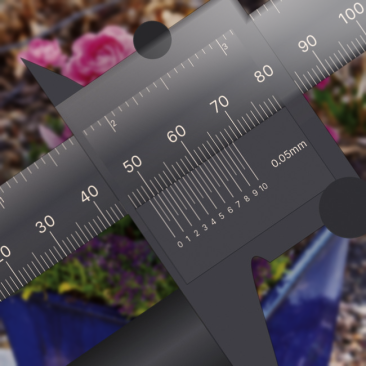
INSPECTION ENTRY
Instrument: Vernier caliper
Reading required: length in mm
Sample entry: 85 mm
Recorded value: 48.8 mm
